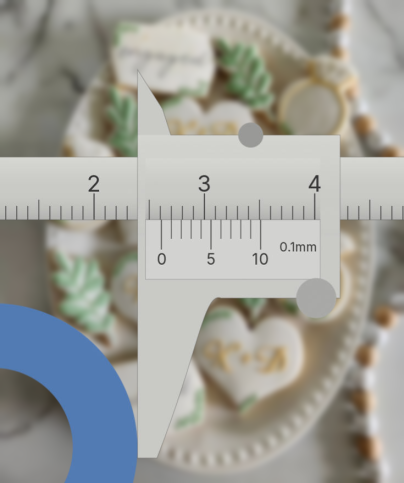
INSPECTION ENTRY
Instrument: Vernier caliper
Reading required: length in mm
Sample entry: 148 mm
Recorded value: 26.1 mm
